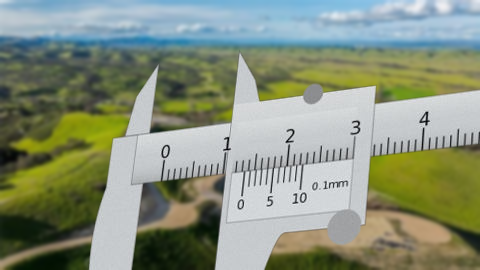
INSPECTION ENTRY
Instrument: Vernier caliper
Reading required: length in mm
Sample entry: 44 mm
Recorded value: 13.4 mm
